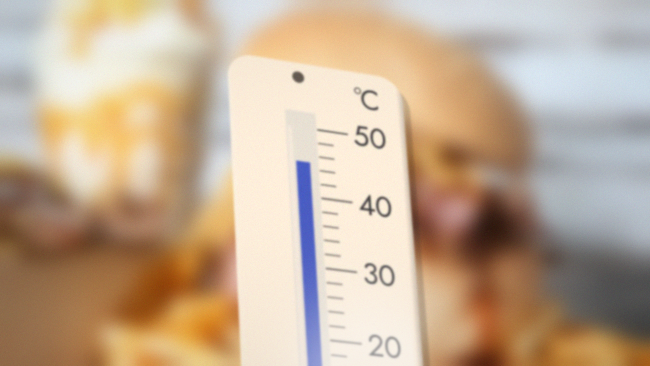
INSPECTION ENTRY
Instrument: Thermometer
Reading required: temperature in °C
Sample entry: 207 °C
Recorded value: 45 °C
